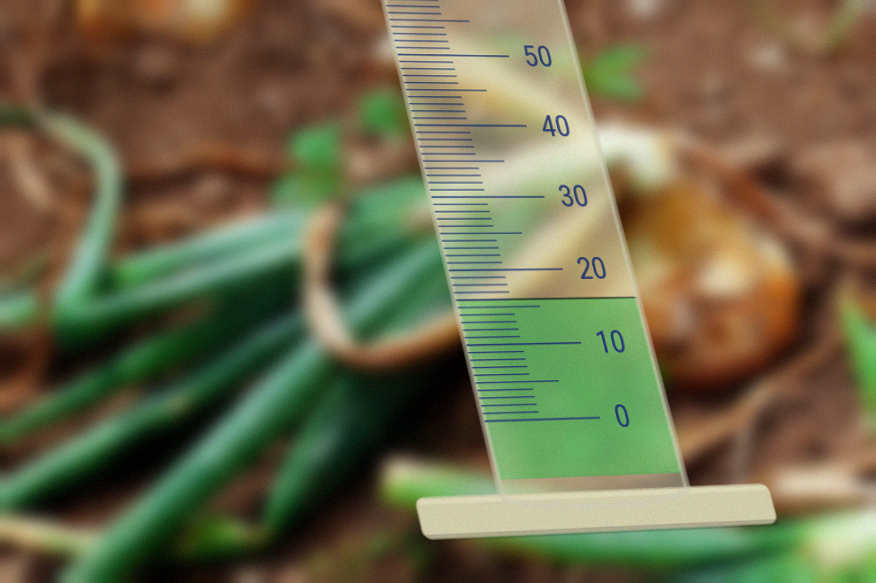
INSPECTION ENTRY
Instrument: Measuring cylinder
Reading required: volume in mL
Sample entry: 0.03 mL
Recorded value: 16 mL
